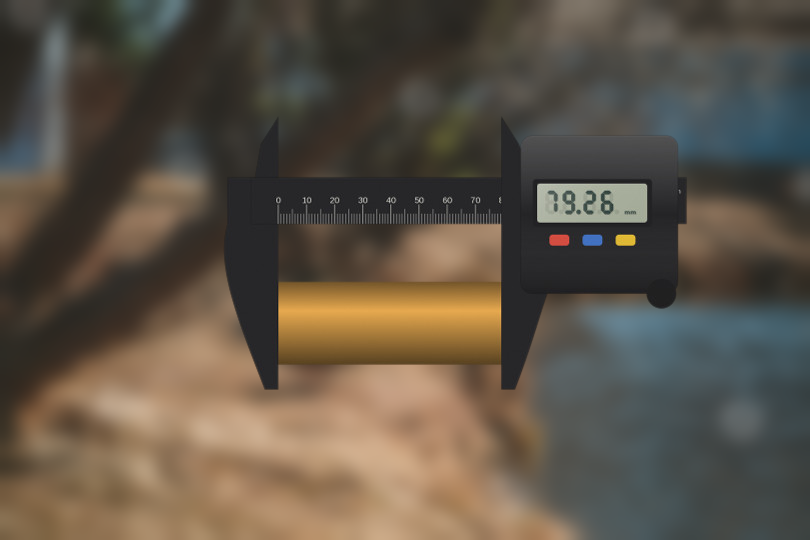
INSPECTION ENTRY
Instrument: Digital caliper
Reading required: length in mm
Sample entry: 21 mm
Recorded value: 79.26 mm
